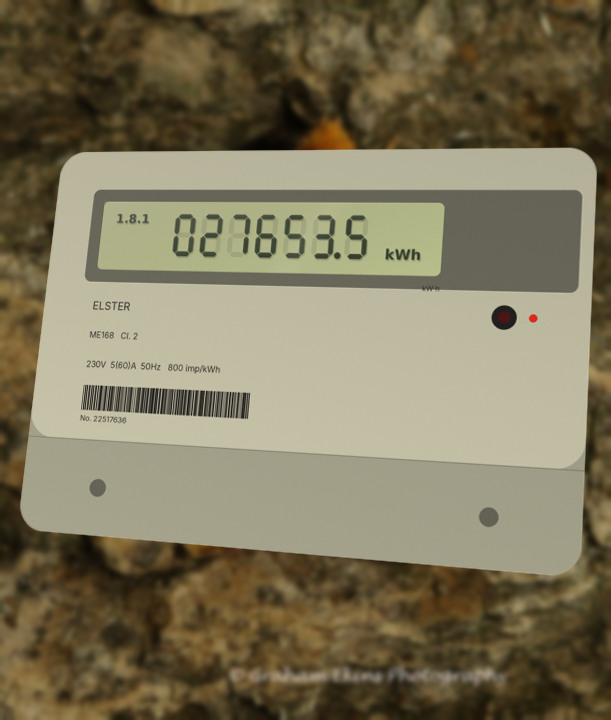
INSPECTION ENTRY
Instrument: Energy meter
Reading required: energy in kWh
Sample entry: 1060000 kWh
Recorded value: 27653.5 kWh
